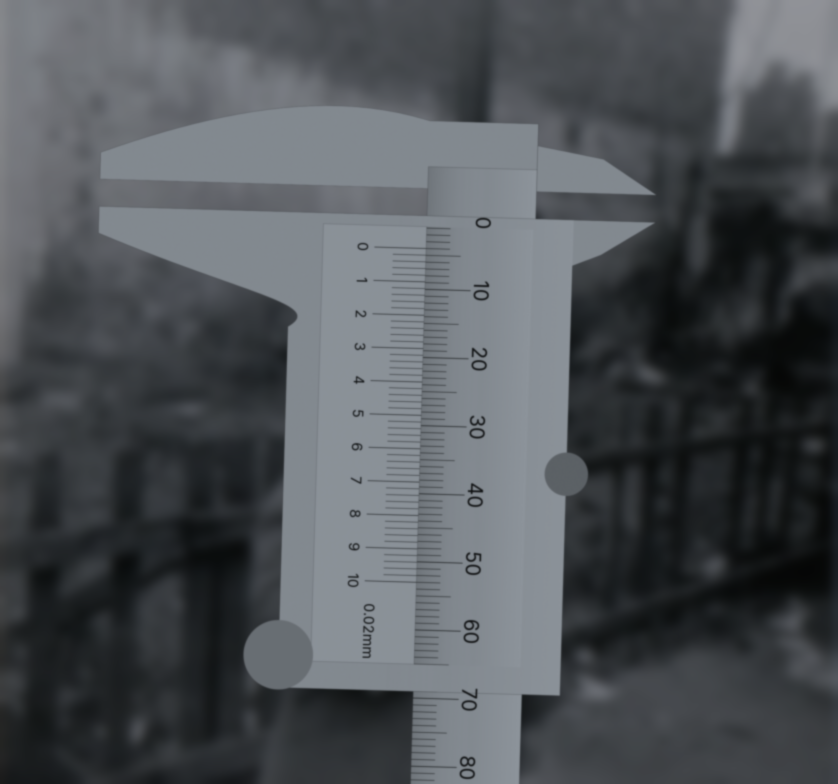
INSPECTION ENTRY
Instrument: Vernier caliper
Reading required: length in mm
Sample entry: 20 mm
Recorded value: 4.0 mm
